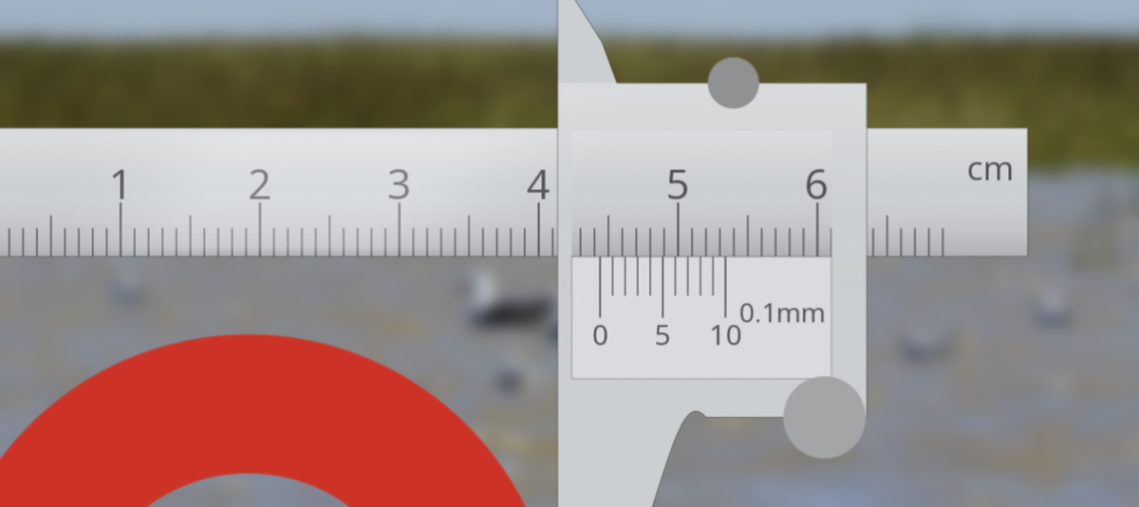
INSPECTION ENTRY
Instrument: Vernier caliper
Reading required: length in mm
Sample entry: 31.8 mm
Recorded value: 44.4 mm
